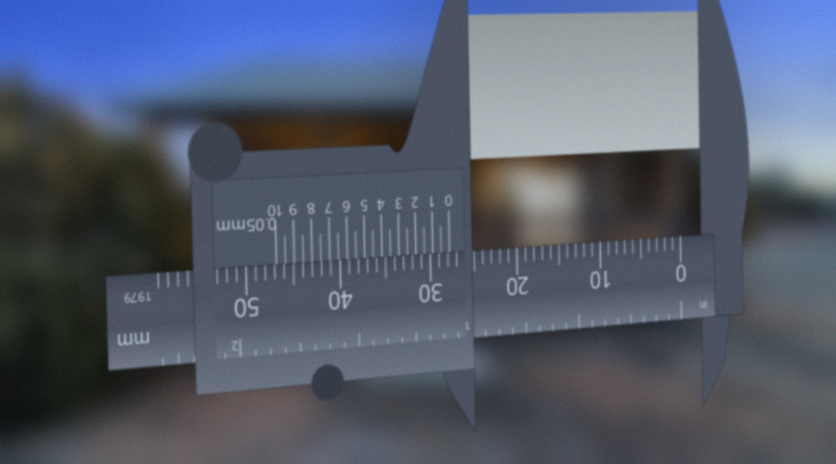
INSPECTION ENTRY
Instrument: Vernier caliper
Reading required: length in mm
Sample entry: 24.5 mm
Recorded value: 27.8 mm
